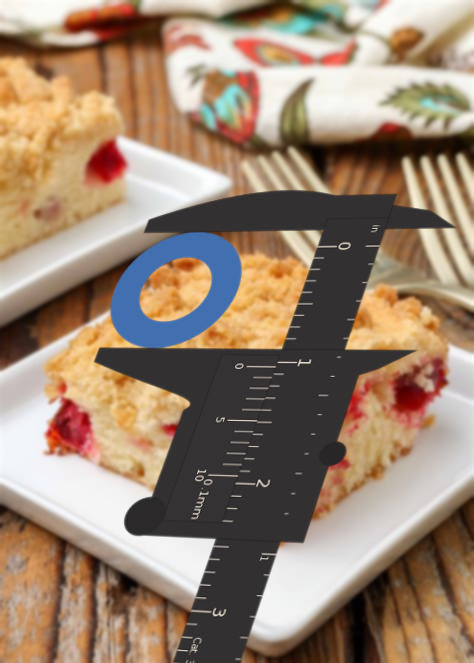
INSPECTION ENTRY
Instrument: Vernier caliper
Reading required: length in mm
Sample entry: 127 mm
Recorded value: 10.4 mm
